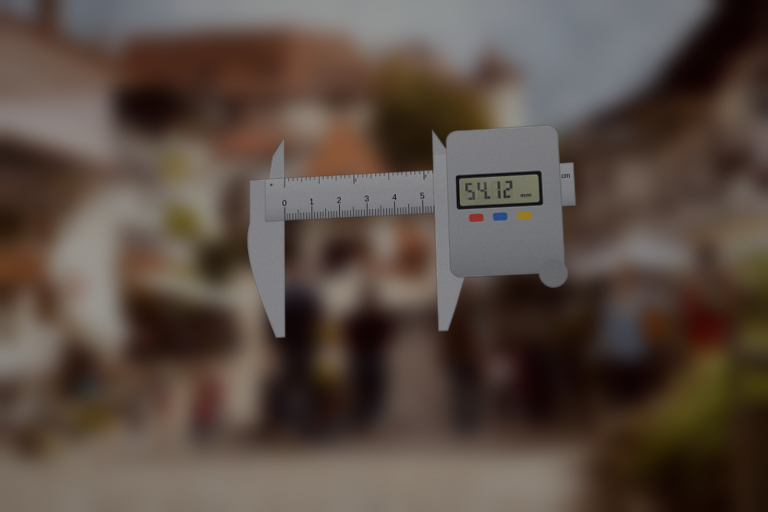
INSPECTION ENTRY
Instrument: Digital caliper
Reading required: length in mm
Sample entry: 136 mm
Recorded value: 54.12 mm
